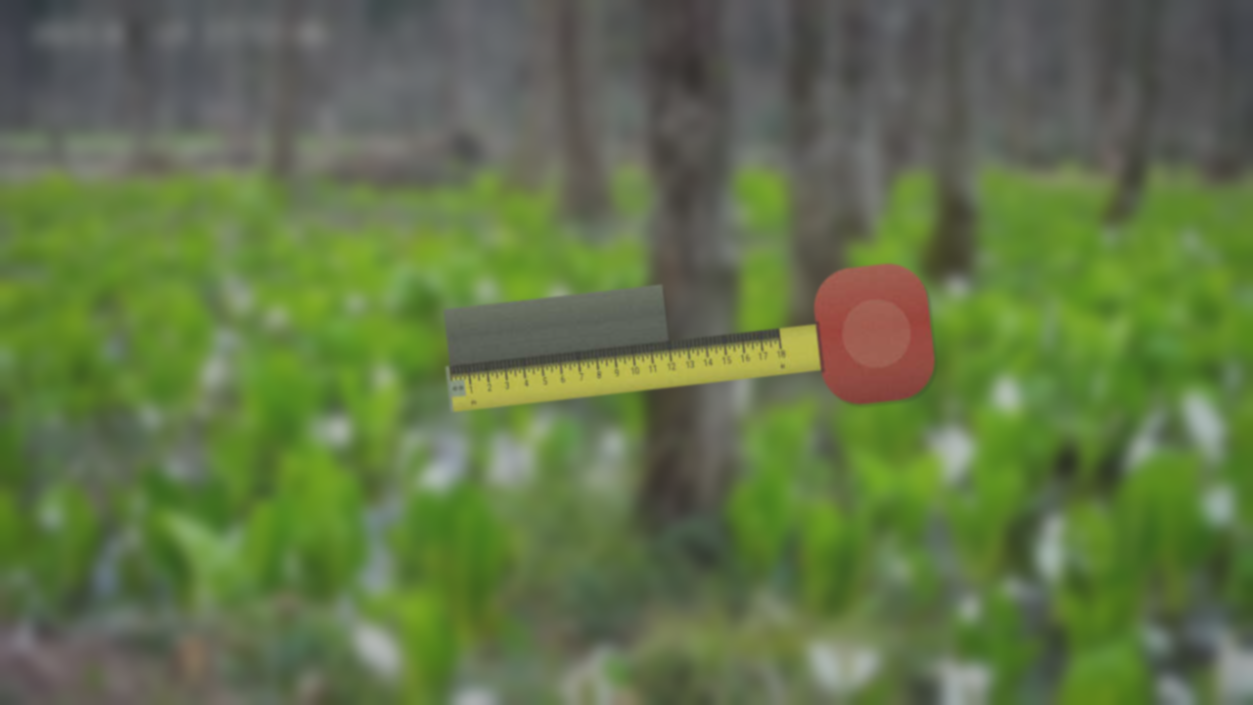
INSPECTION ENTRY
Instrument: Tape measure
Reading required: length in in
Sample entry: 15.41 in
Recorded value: 12 in
